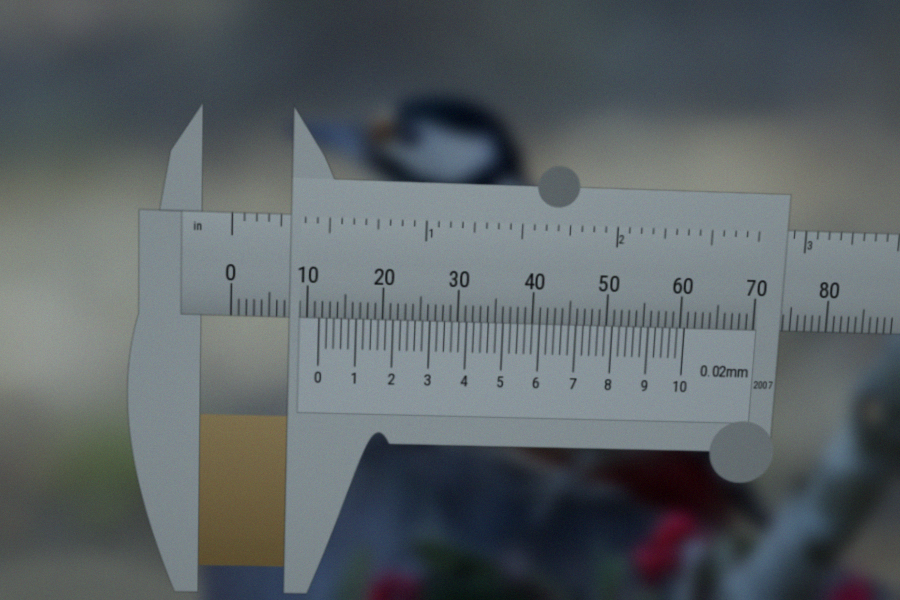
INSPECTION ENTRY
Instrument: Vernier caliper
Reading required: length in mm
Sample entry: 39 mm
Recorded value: 11.6 mm
